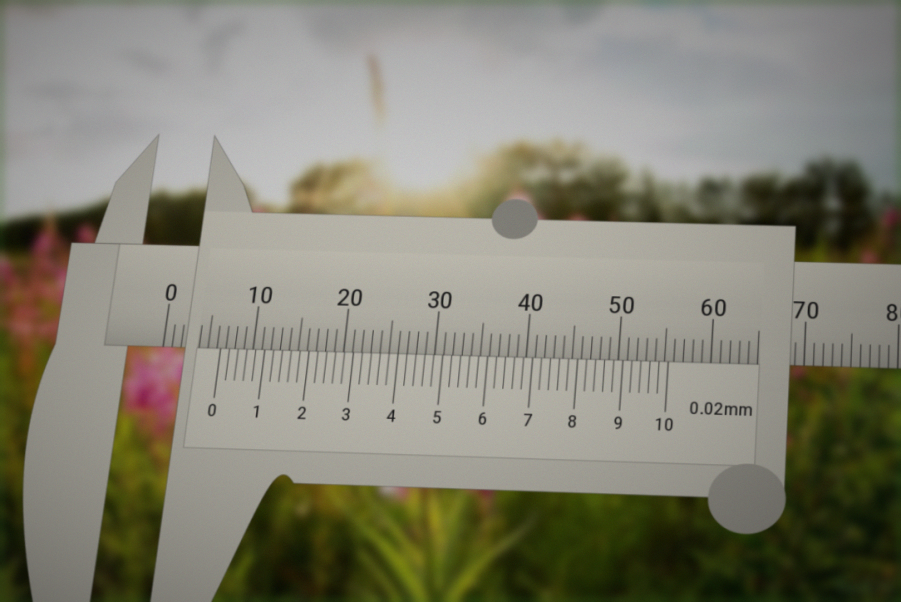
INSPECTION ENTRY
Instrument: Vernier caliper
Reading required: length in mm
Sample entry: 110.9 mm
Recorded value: 6.4 mm
